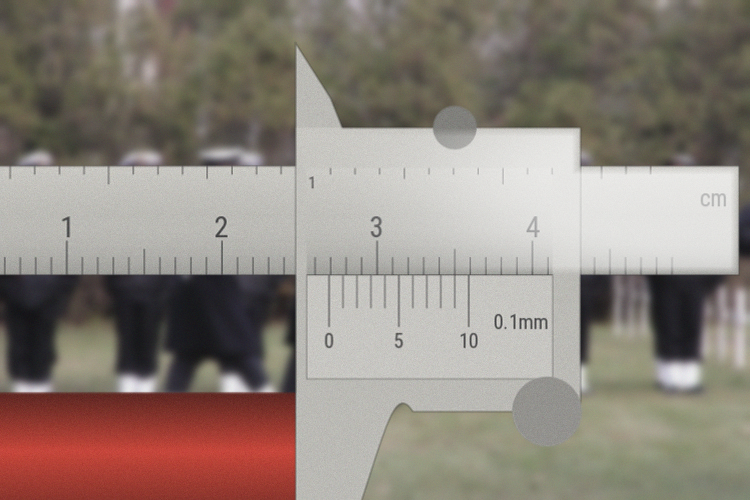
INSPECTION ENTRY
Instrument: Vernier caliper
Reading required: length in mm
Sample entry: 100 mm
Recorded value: 26.9 mm
